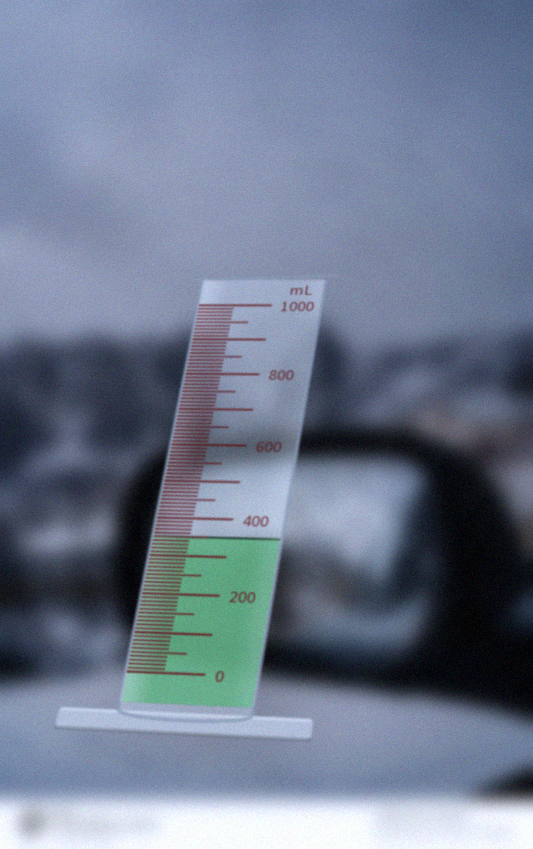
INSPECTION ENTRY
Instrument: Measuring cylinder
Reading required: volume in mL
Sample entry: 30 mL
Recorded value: 350 mL
